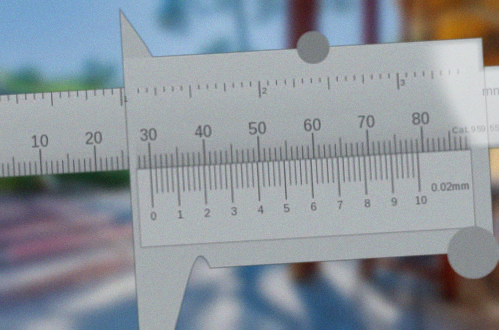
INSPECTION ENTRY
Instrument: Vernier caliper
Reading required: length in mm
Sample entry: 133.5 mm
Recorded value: 30.0 mm
